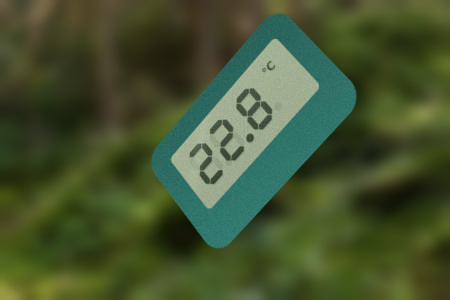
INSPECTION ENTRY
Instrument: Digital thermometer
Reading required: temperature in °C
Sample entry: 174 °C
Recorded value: 22.8 °C
